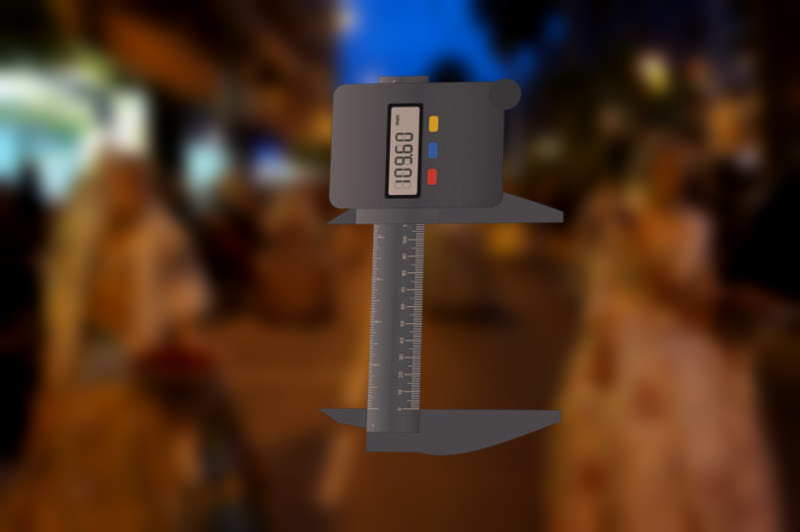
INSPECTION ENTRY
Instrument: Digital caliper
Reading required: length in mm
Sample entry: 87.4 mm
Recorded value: 109.60 mm
